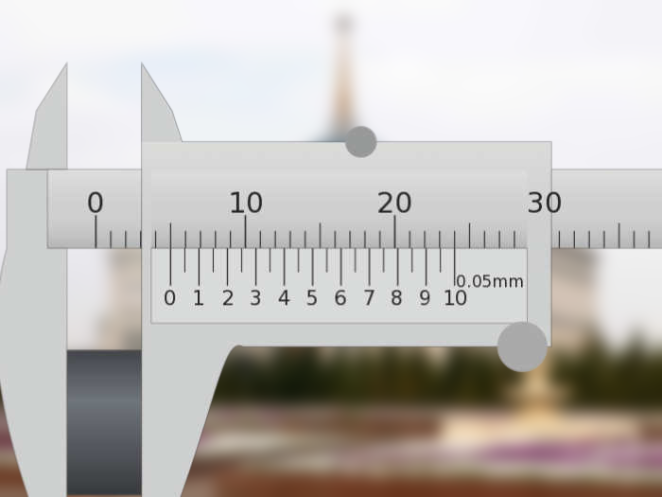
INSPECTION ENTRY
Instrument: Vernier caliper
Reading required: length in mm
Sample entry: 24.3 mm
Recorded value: 5.0 mm
